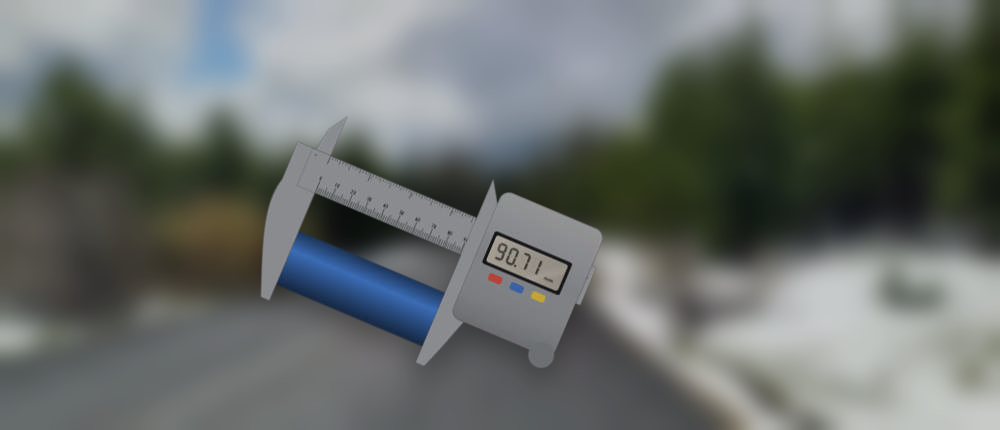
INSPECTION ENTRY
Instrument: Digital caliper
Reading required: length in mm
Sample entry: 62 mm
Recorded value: 90.71 mm
